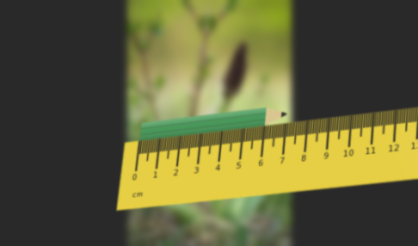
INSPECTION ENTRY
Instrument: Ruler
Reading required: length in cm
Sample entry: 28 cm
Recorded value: 7 cm
